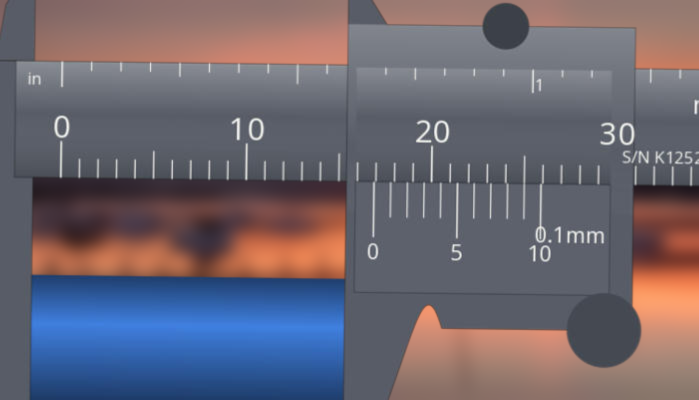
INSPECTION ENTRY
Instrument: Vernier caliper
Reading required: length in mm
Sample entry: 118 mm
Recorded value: 16.9 mm
